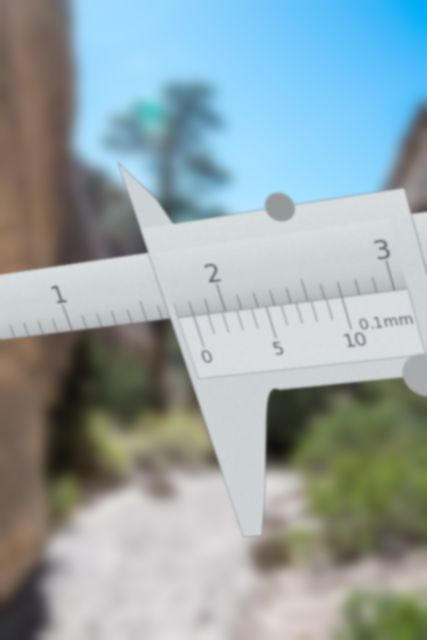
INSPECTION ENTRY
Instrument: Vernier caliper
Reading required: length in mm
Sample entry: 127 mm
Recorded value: 18.0 mm
